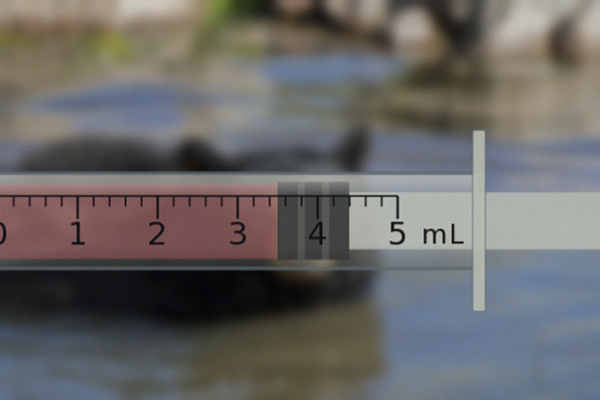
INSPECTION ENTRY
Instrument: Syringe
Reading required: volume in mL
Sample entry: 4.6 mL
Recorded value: 3.5 mL
